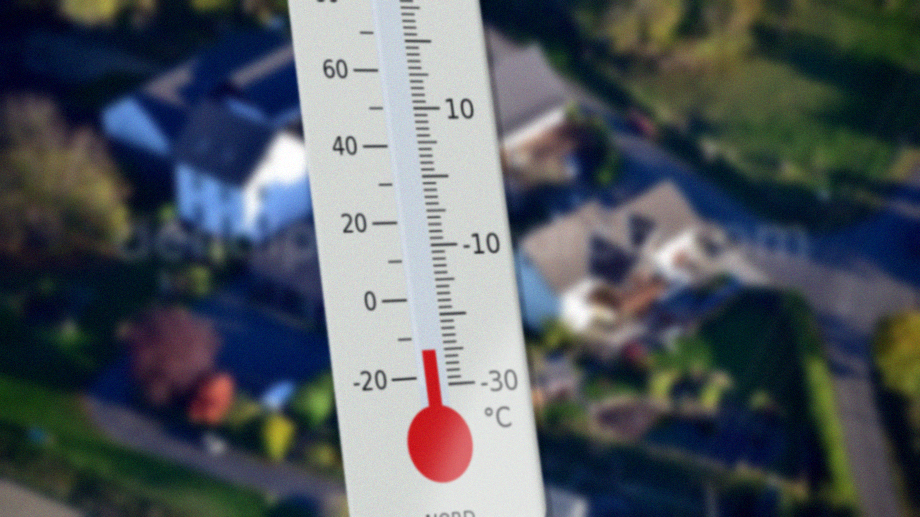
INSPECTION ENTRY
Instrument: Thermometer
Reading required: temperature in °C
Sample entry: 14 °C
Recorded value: -25 °C
